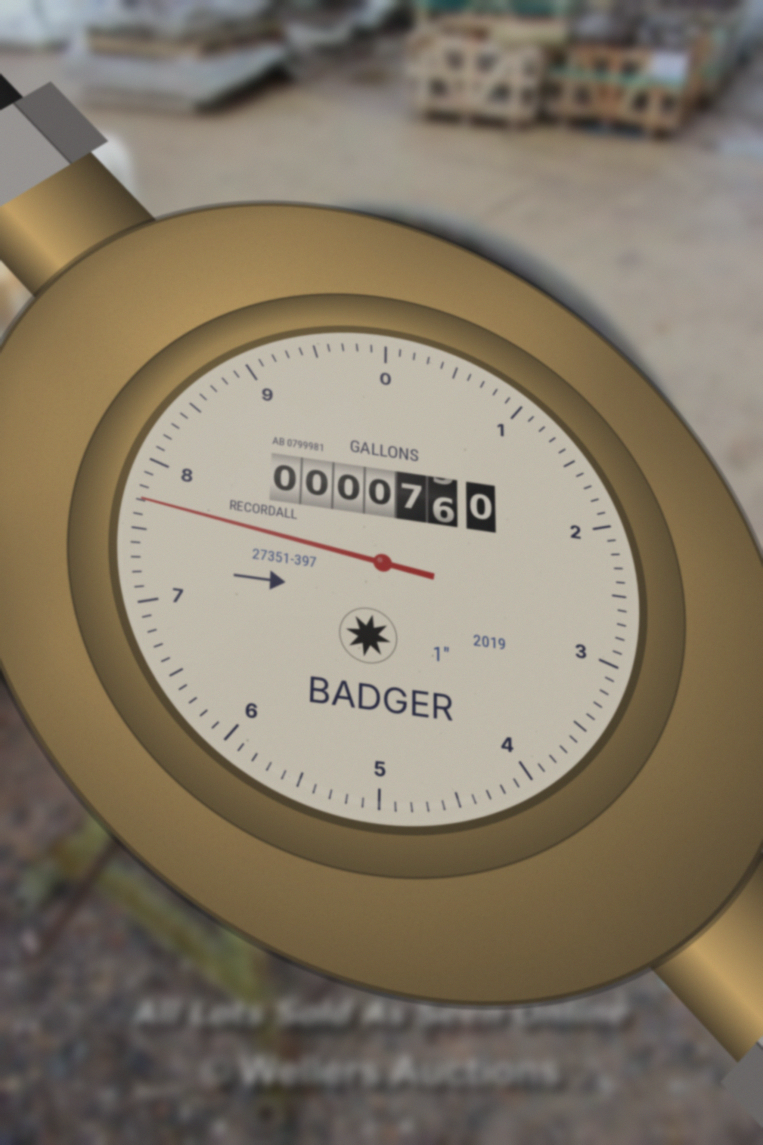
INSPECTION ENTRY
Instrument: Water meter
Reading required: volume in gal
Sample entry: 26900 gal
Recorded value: 757.7 gal
